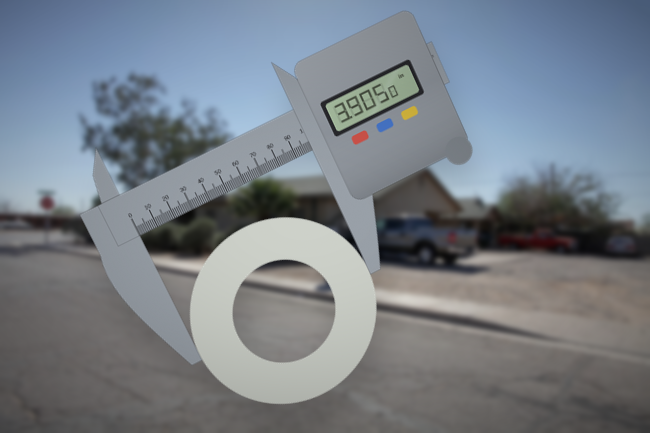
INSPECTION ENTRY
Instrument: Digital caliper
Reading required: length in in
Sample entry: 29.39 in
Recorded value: 3.9050 in
